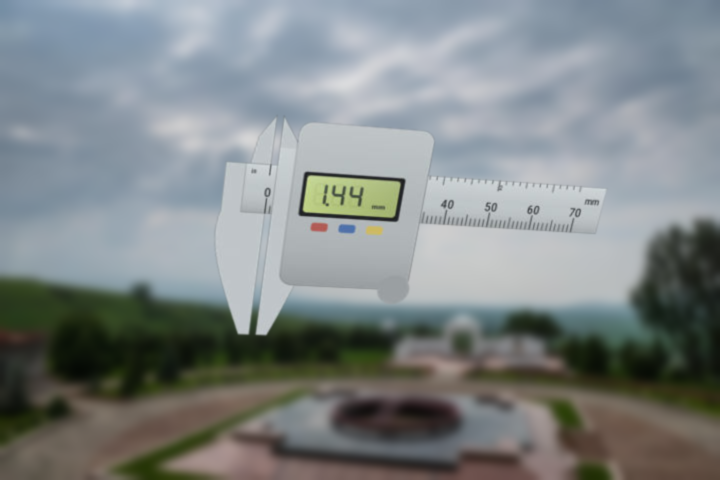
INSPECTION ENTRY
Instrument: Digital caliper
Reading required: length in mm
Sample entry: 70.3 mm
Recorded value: 1.44 mm
